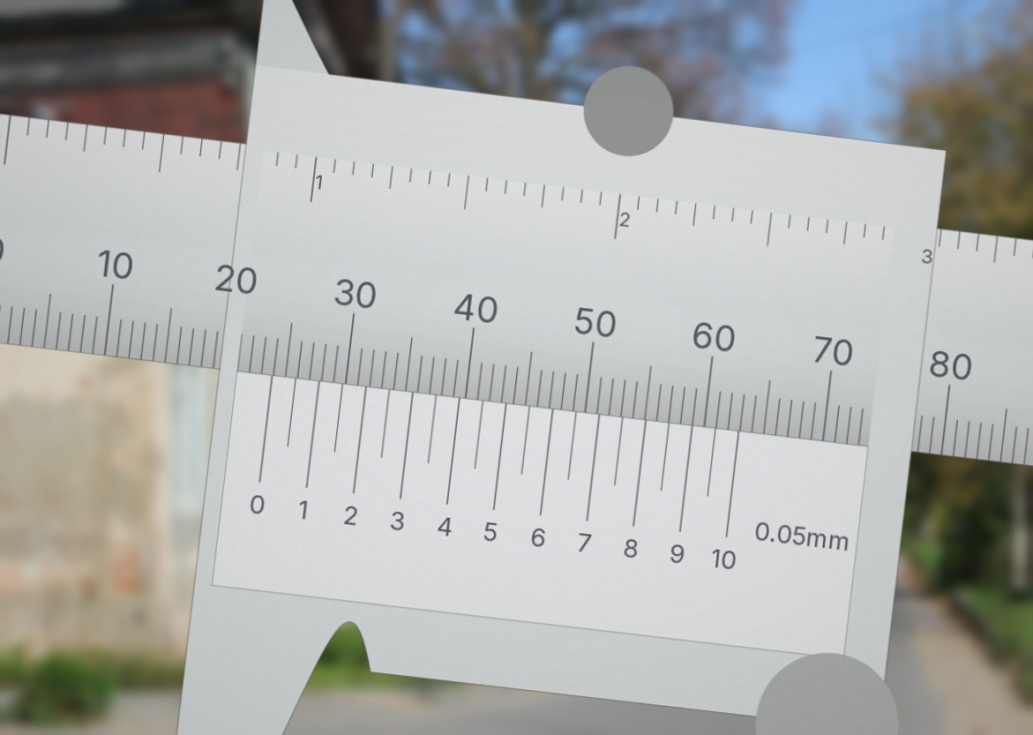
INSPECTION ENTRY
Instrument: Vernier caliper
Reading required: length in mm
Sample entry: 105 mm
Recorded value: 23.9 mm
